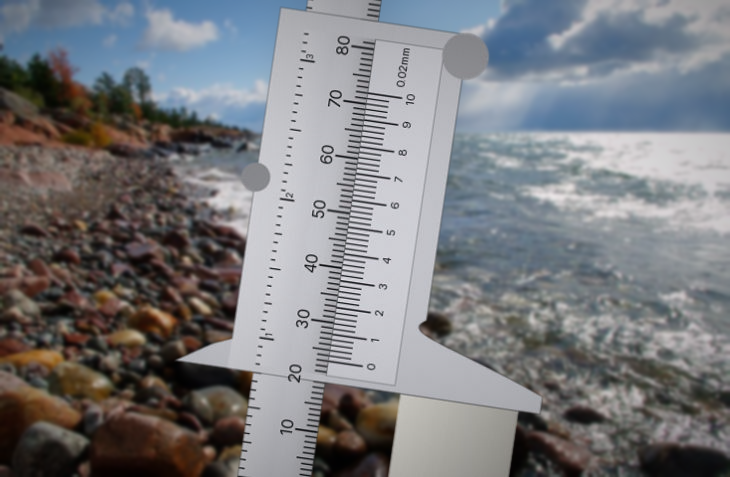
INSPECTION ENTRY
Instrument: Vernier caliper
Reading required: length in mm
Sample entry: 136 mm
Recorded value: 23.0 mm
